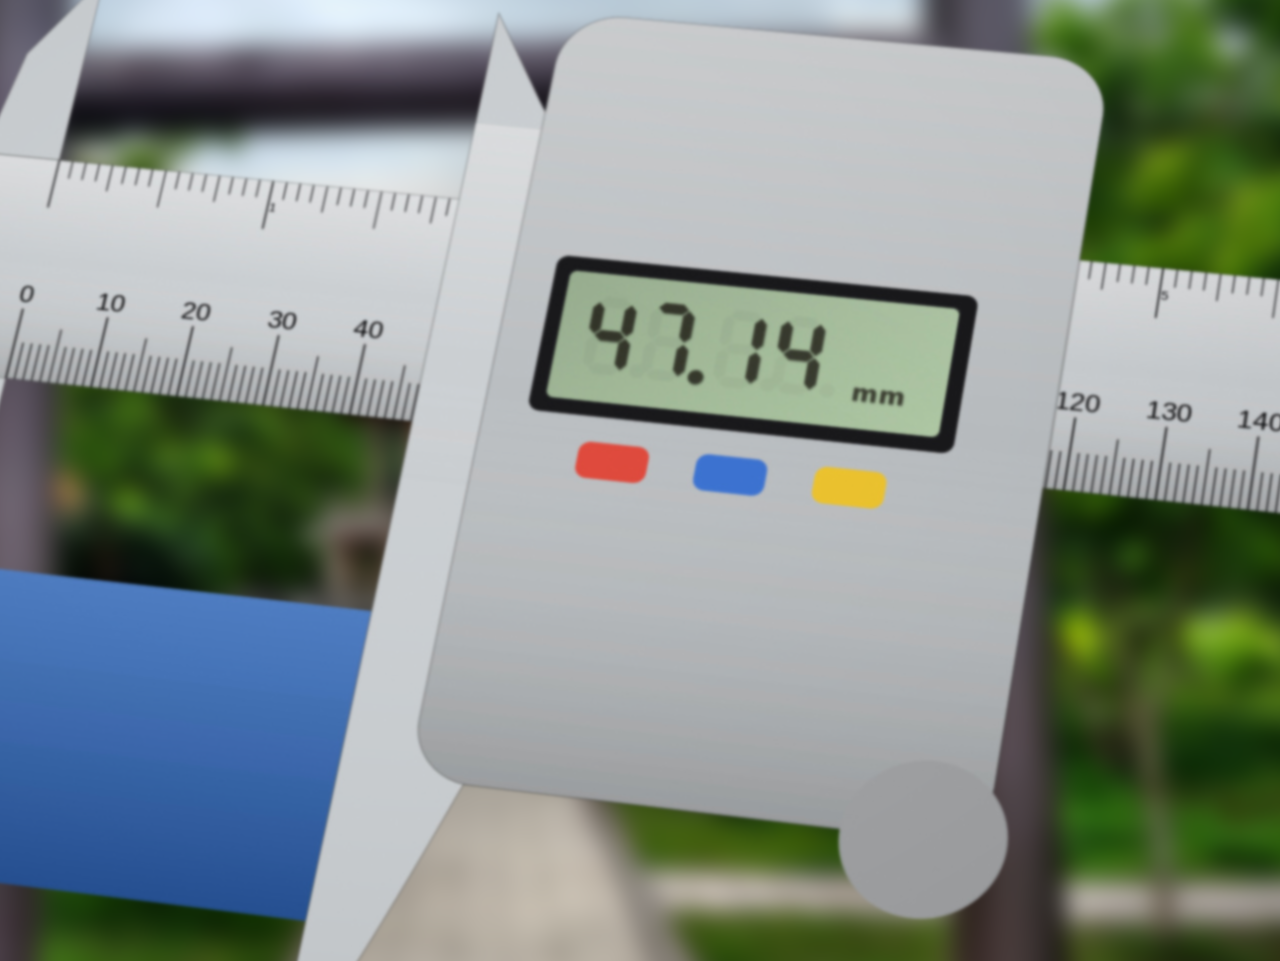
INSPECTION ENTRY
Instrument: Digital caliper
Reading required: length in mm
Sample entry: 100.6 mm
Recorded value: 47.14 mm
